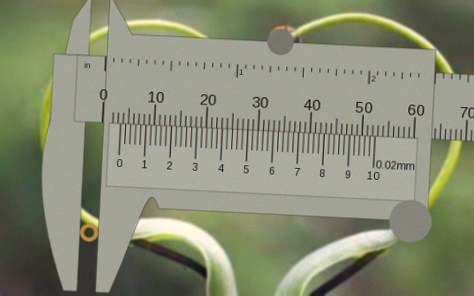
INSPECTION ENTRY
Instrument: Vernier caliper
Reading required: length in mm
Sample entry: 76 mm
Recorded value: 3.5 mm
